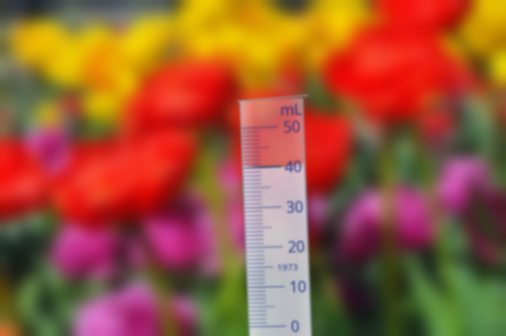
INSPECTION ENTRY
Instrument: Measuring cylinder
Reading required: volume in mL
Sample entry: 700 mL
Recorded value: 40 mL
